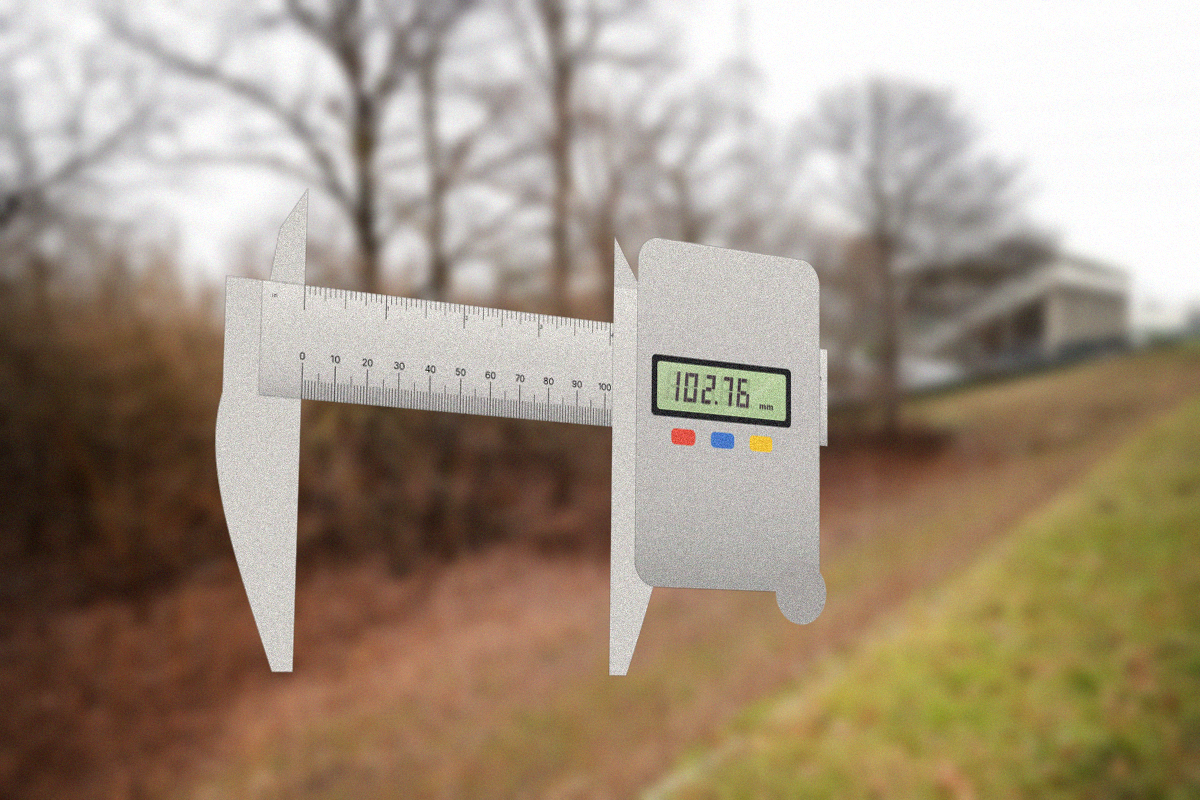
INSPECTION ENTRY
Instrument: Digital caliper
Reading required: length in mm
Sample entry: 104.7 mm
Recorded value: 102.76 mm
